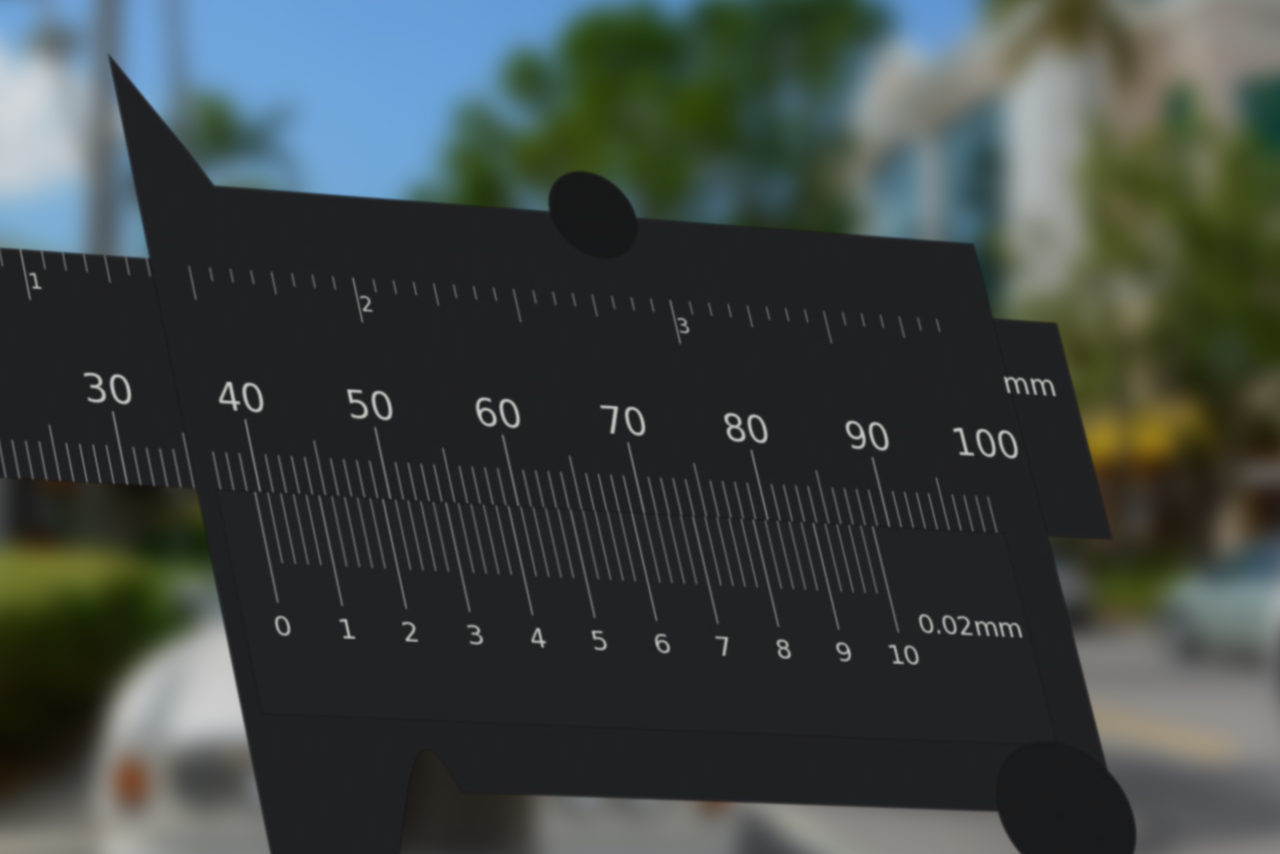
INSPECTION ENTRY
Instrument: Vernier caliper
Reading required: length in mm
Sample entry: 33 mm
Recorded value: 39.6 mm
